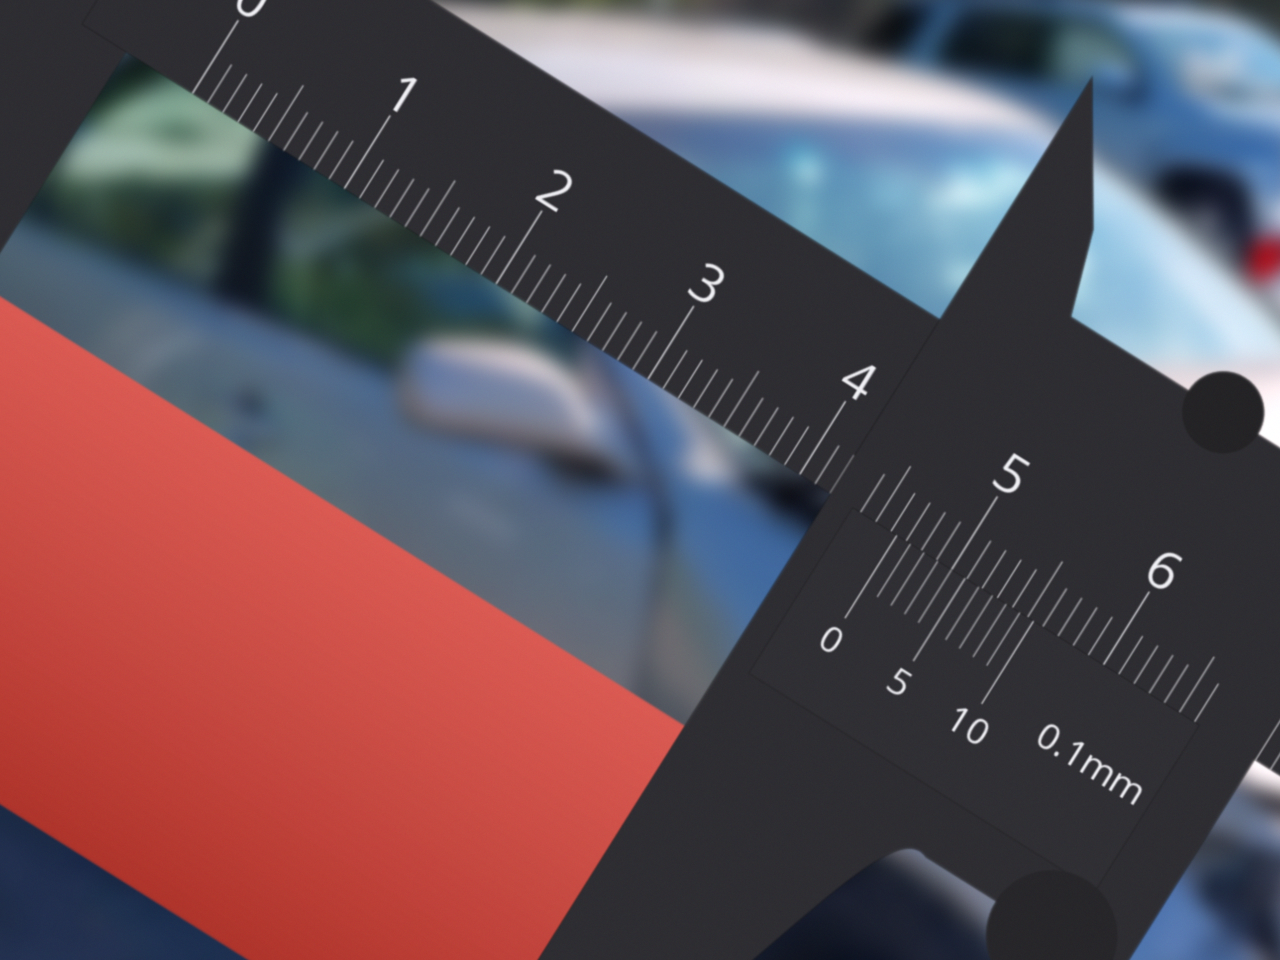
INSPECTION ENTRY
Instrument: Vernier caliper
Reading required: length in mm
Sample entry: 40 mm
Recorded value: 46.4 mm
